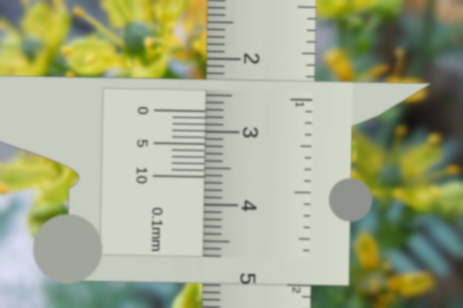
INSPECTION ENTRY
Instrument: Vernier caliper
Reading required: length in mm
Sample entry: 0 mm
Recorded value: 27.2 mm
